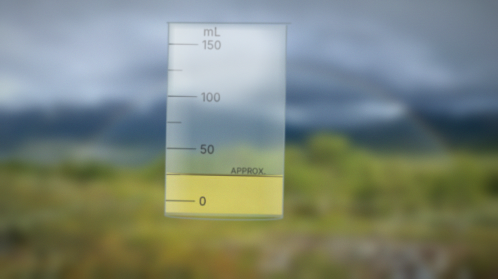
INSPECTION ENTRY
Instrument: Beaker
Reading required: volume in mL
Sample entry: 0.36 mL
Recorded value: 25 mL
